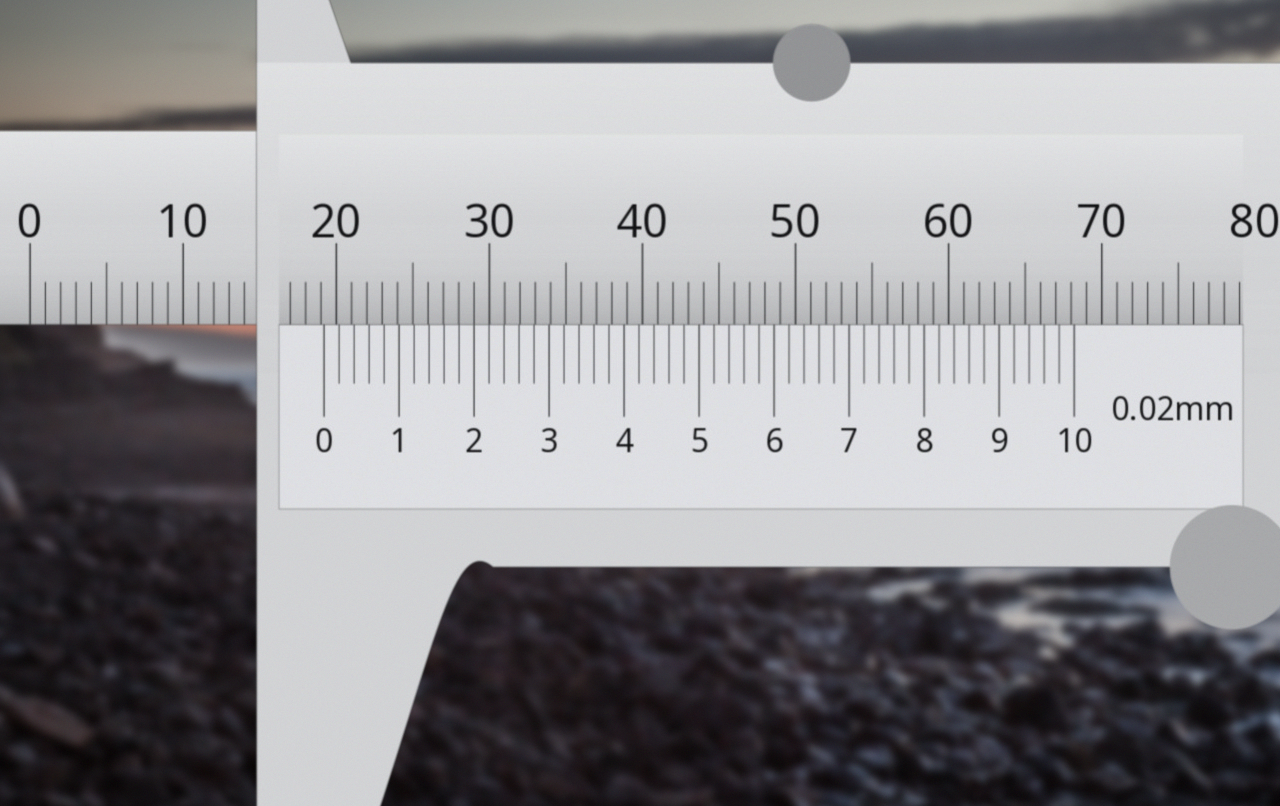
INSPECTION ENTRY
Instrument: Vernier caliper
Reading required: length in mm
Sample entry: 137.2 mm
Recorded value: 19.2 mm
